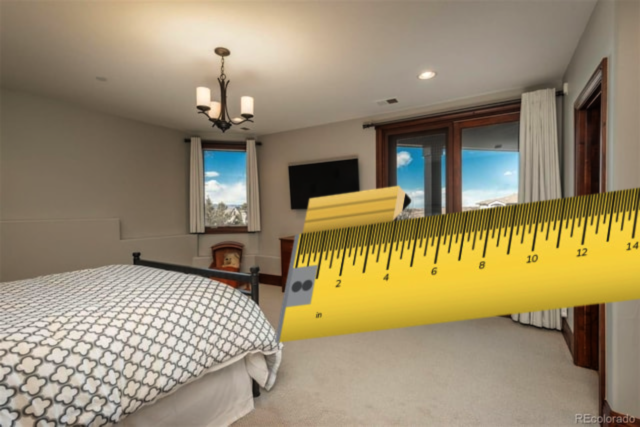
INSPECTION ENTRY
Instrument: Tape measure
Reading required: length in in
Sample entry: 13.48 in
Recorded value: 4.5 in
